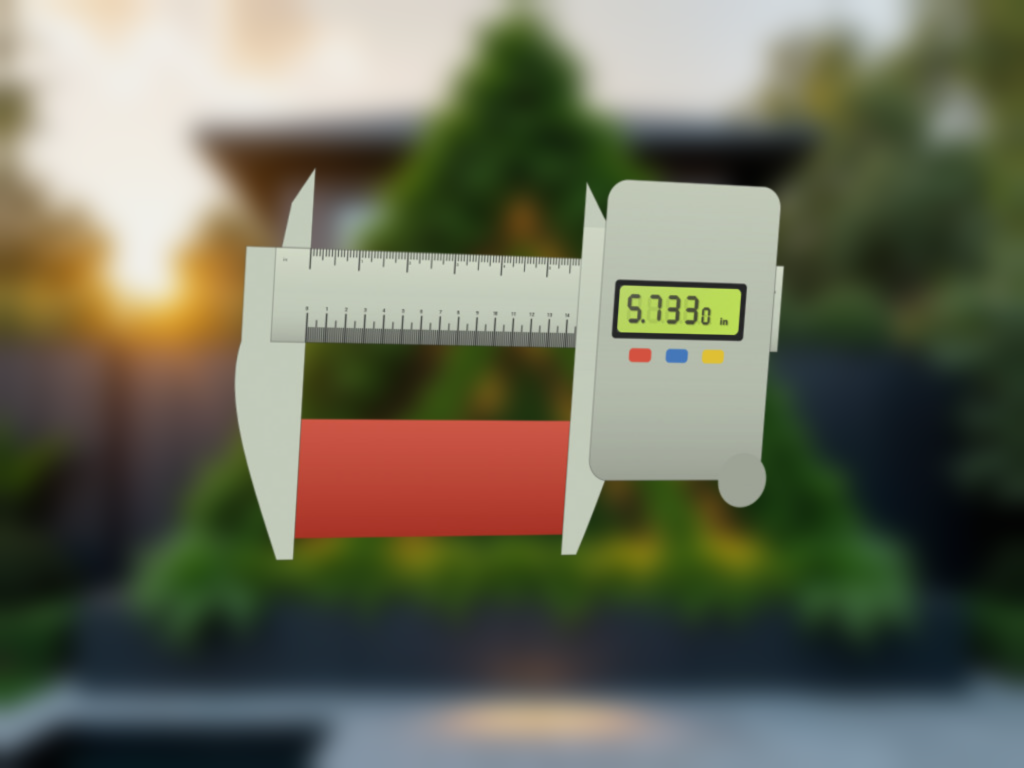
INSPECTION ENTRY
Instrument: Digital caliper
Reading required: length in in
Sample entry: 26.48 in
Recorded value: 5.7330 in
